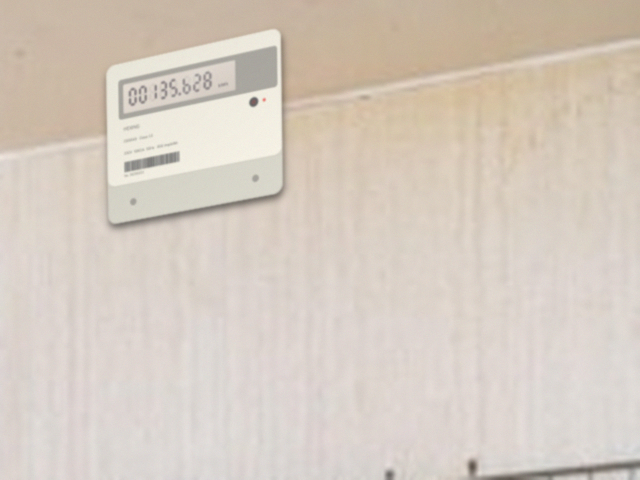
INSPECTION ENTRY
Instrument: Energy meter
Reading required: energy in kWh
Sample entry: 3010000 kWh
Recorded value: 135.628 kWh
